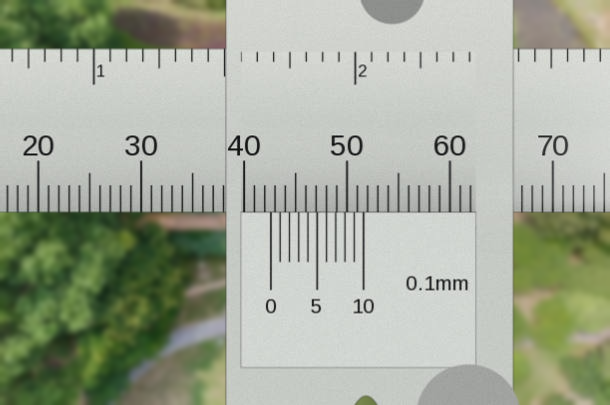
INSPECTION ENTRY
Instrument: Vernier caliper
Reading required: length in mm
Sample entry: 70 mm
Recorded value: 42.6 mm
